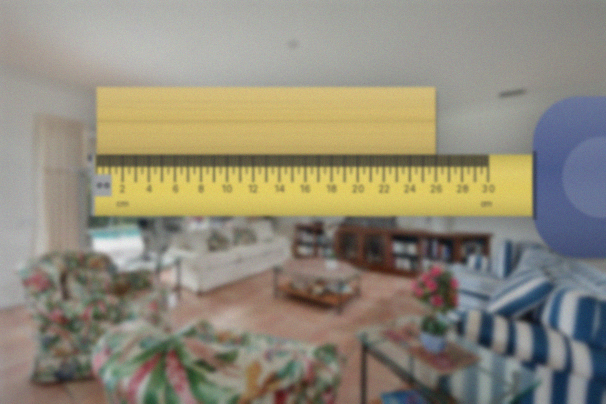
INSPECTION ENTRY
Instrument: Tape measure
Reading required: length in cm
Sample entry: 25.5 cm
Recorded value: 26 cm
